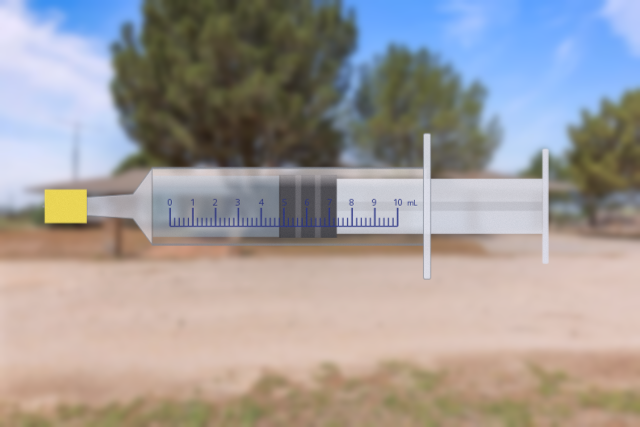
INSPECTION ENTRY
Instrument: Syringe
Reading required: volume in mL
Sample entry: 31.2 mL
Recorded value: 4.8 mL
